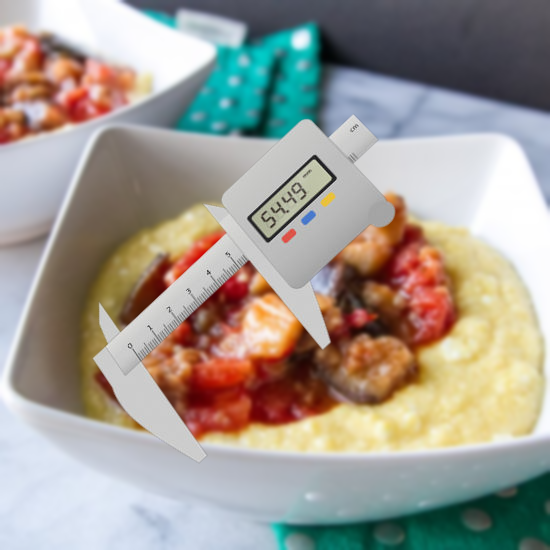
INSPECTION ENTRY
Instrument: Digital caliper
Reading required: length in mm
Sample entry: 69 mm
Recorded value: 54.49 mm
